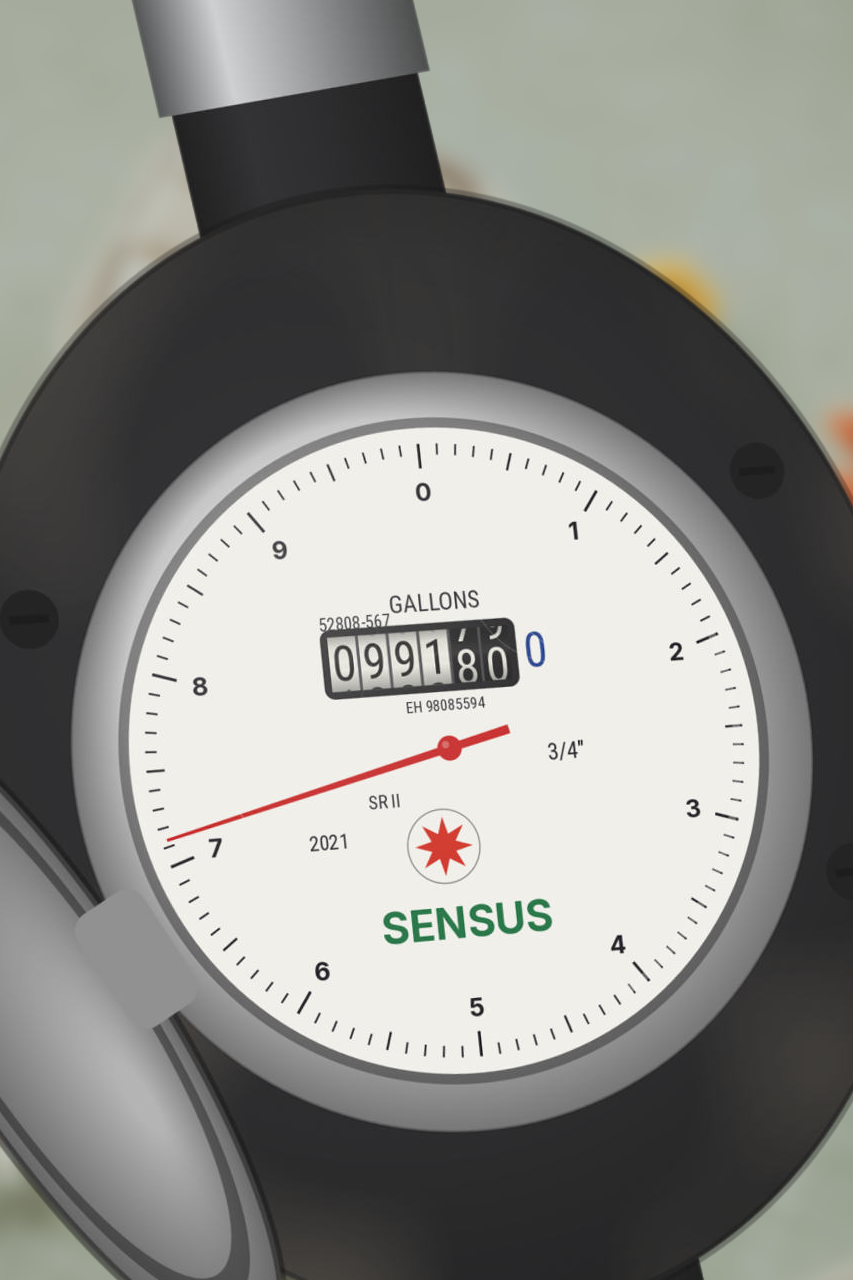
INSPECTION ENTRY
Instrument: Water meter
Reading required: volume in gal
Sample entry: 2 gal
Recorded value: 991797.1 gal
